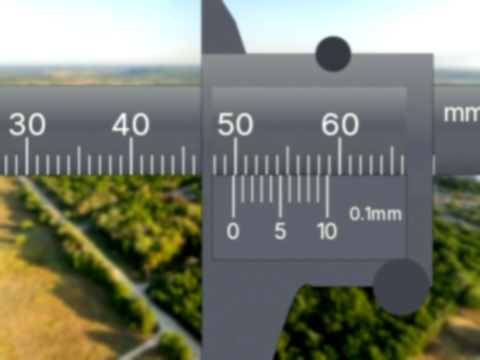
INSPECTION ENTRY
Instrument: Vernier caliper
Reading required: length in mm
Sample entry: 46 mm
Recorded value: 49.8 mm
